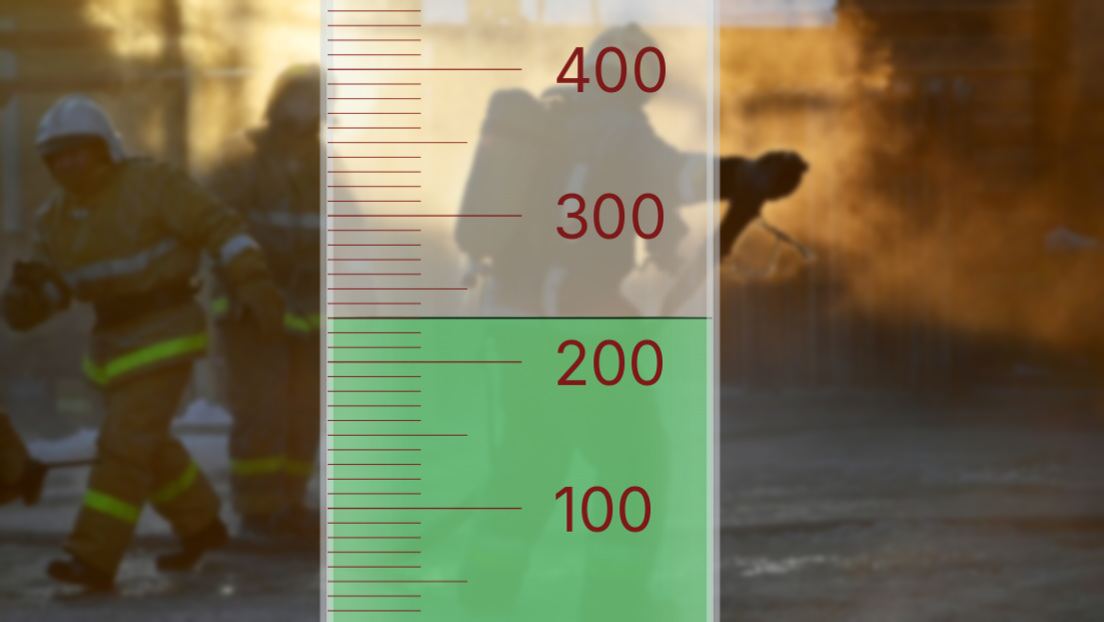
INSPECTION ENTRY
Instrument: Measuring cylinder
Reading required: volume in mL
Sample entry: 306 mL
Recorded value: 230 mL
